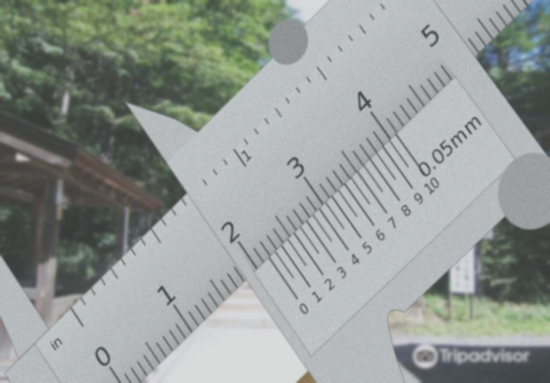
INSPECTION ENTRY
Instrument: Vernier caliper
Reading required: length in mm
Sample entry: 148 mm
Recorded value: 21.8 mm
